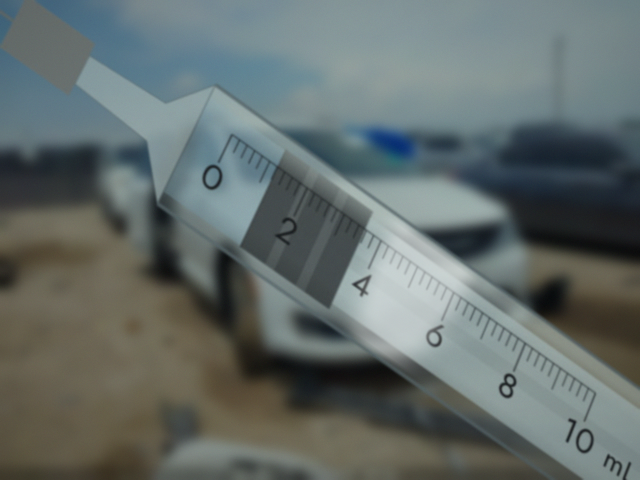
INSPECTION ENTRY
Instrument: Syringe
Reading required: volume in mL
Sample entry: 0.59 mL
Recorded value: 1.2 mL
